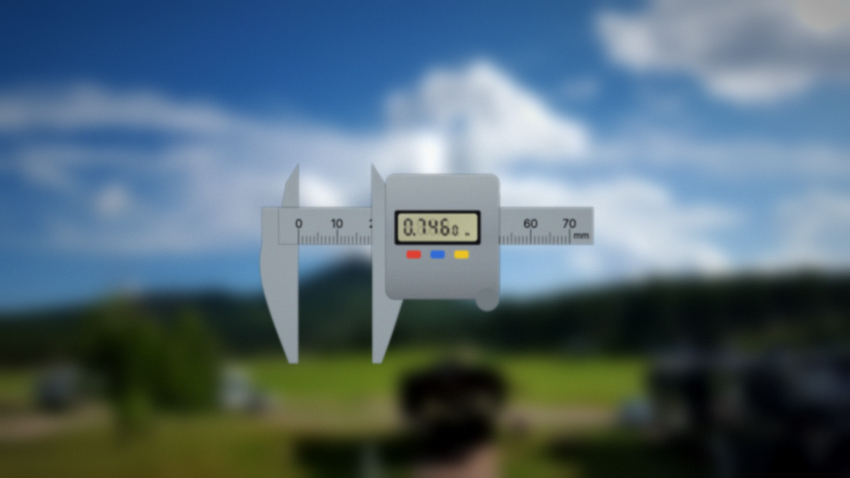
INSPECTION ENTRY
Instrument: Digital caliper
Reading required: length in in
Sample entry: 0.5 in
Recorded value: 0.7460 in
